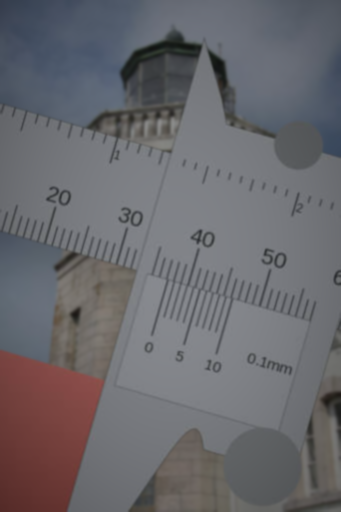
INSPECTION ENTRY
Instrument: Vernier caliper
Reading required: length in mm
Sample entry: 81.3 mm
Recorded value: 37.2 mm
